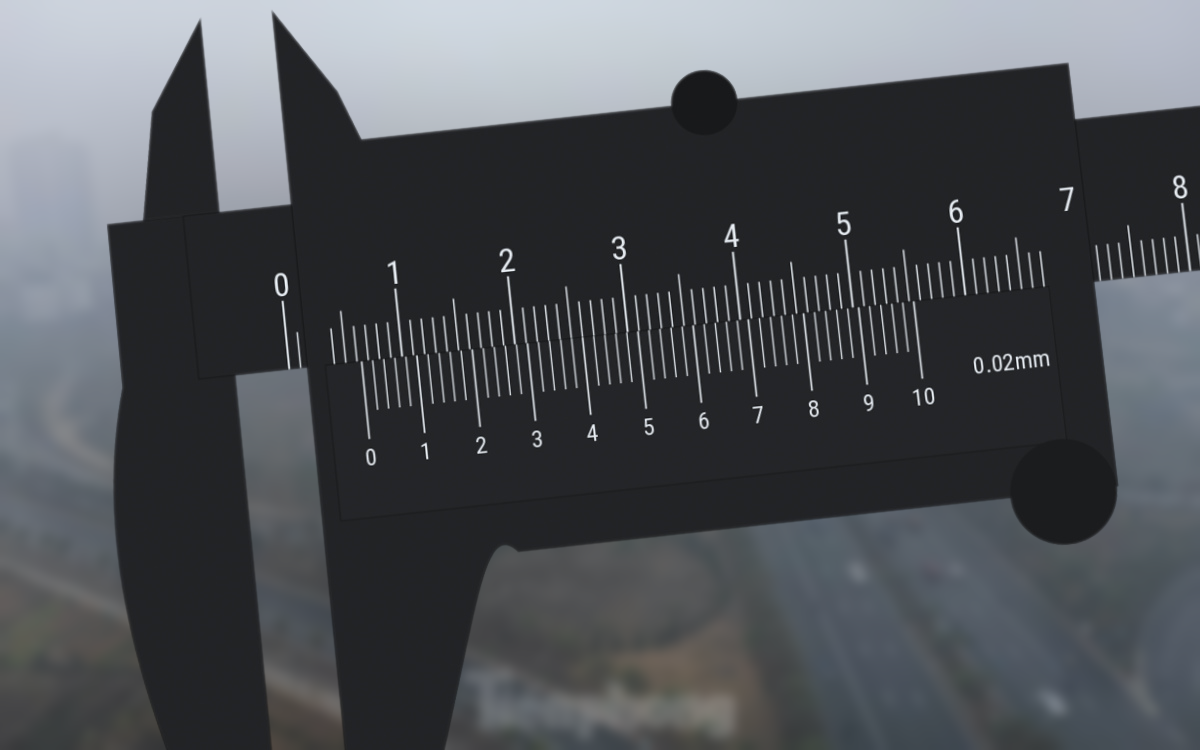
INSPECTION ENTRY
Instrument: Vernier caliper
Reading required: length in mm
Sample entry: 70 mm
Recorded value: 6.4 mm
